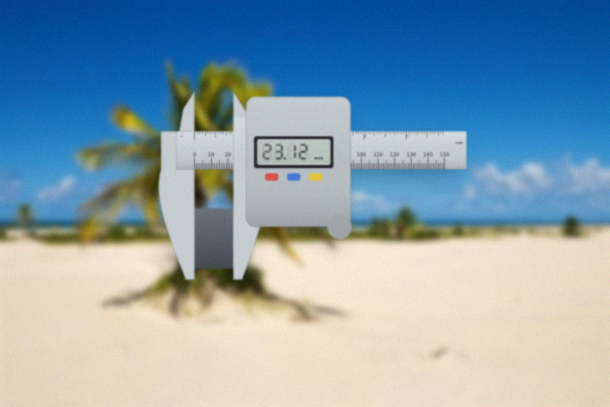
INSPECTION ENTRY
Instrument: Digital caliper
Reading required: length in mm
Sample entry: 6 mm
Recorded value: 23.12 mm
